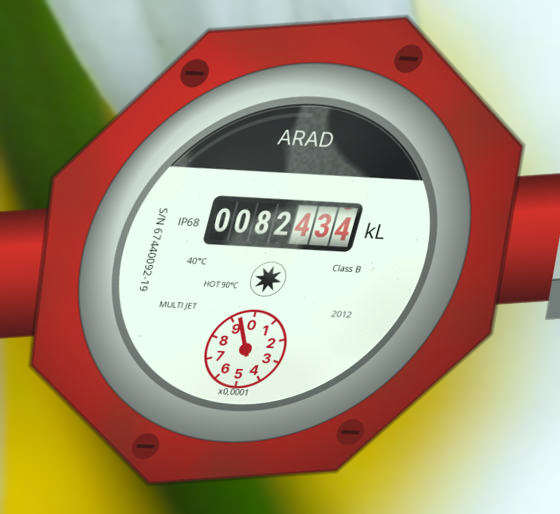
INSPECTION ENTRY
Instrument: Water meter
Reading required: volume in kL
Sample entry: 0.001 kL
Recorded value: 82.4339 kL
